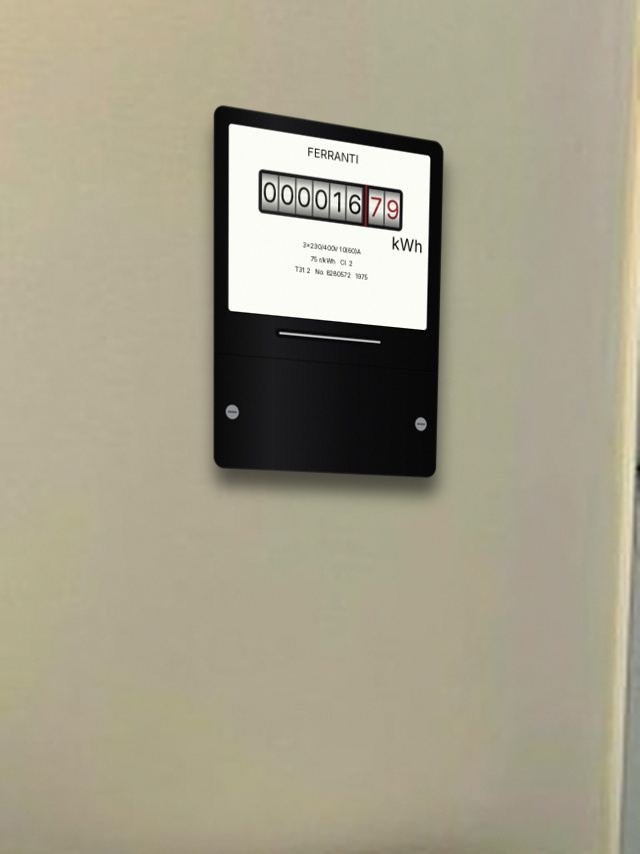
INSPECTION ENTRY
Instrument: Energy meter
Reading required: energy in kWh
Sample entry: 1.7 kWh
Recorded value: 16.79 kWh
